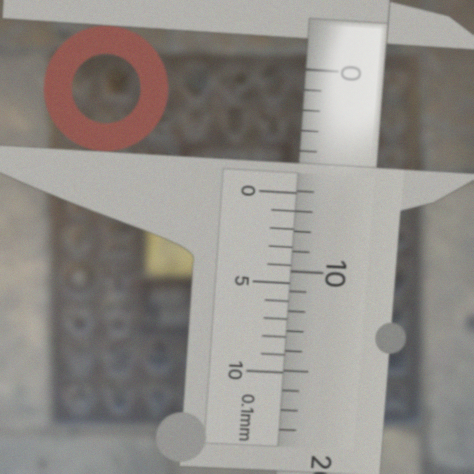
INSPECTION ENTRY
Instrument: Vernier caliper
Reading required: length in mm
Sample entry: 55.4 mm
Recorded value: 6.1 mm
